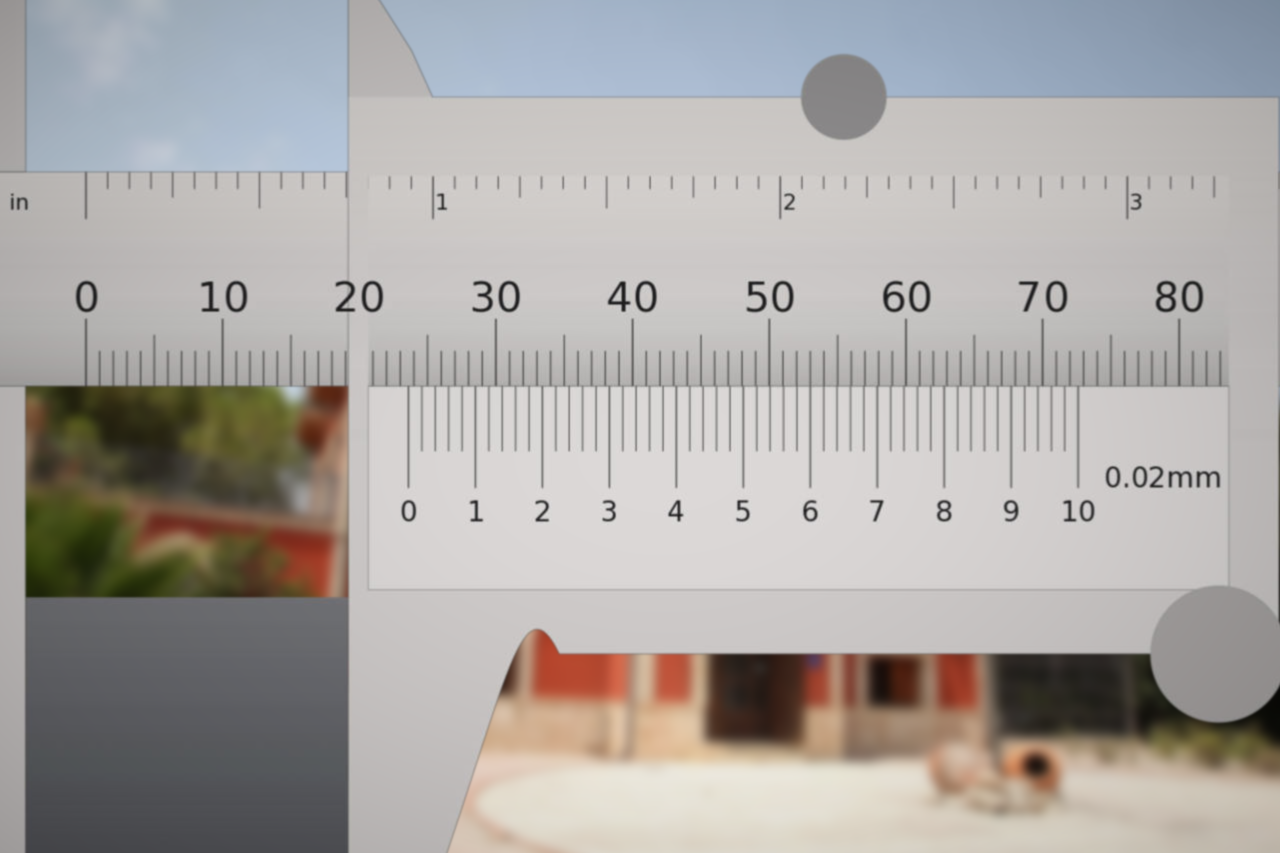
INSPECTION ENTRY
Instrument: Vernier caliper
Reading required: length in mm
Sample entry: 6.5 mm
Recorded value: 23.6 mm
